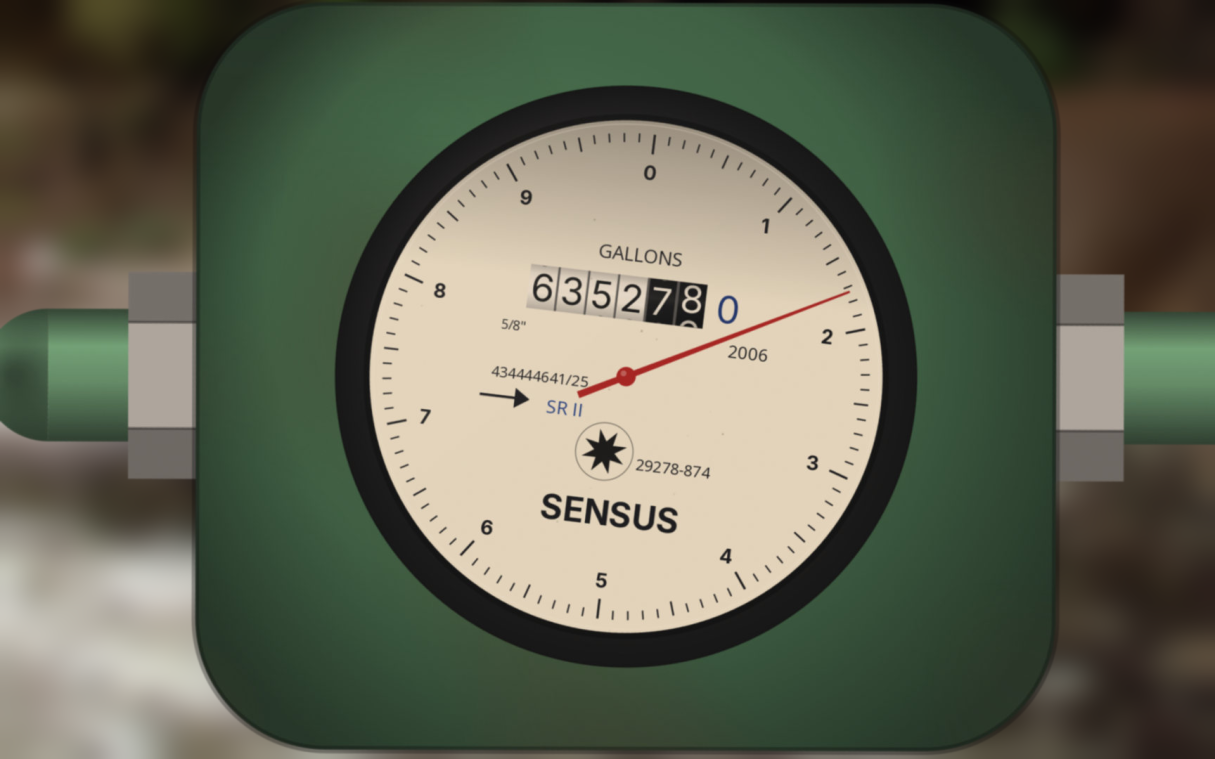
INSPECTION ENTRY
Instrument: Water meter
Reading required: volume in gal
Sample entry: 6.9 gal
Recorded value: 6352781.7 gal
